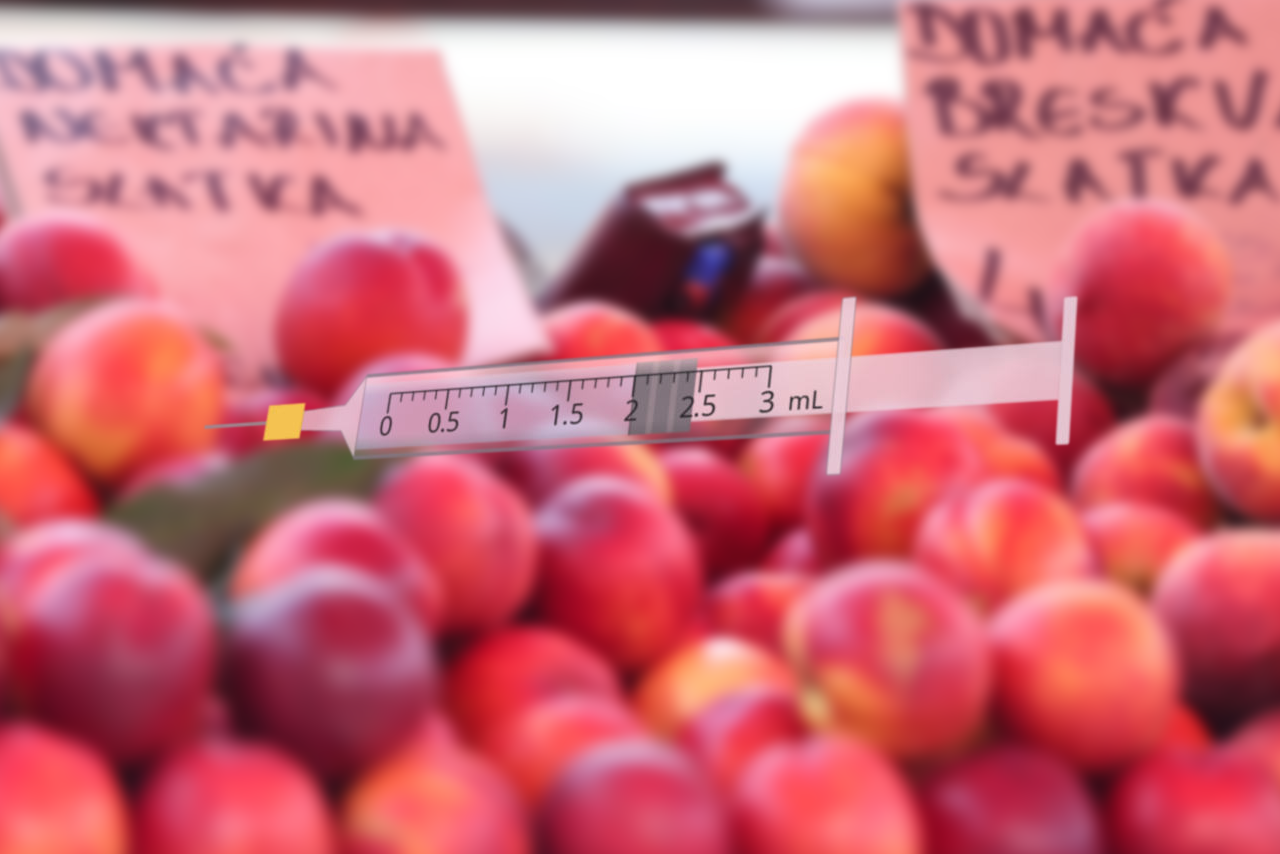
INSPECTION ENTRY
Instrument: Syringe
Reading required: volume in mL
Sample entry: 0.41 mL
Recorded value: 2 mL
